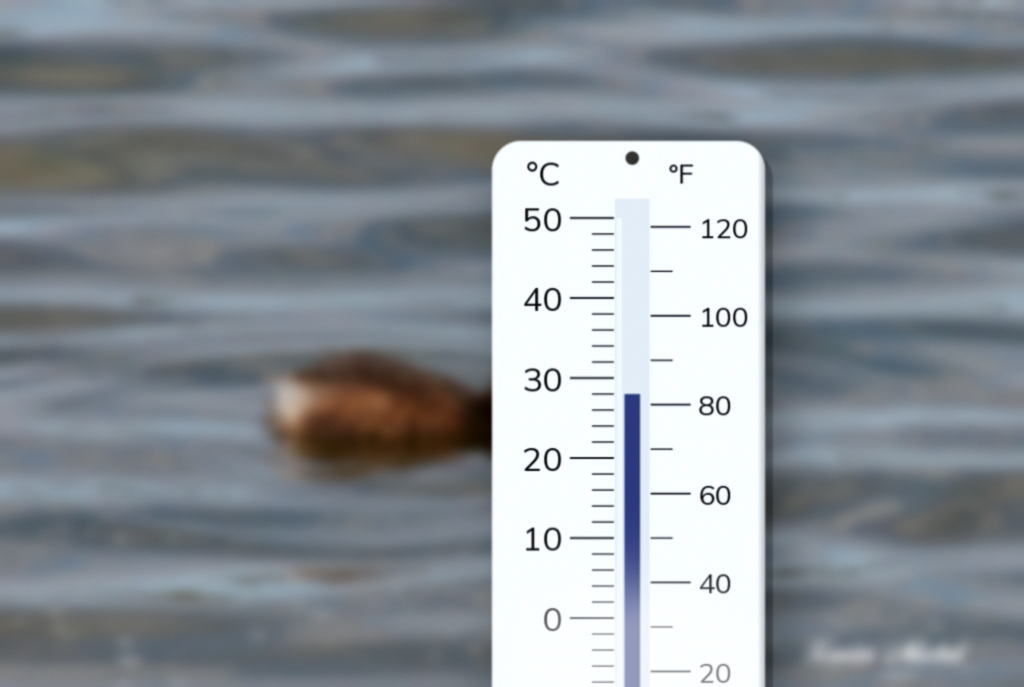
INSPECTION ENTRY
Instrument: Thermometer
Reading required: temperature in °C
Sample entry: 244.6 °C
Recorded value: 28 °C
